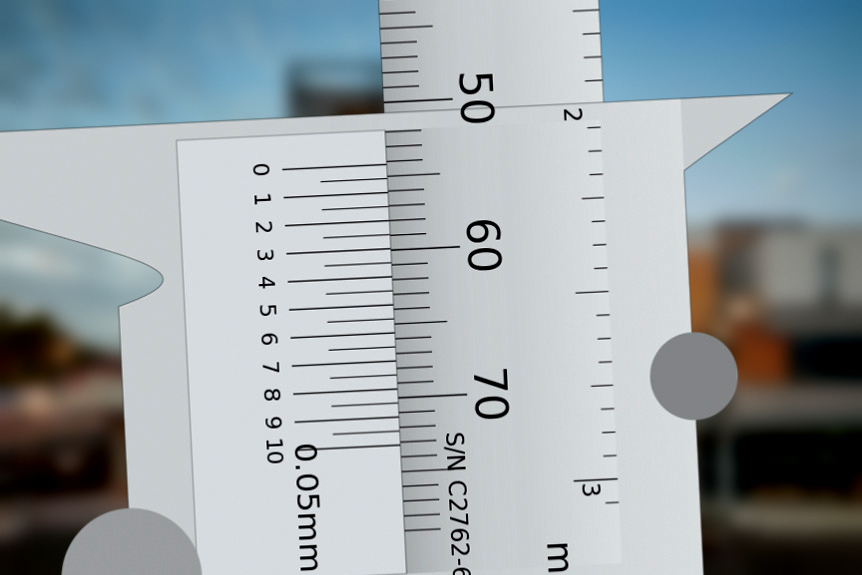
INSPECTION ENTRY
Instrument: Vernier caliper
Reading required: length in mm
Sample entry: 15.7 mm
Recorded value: 54.2 mm
